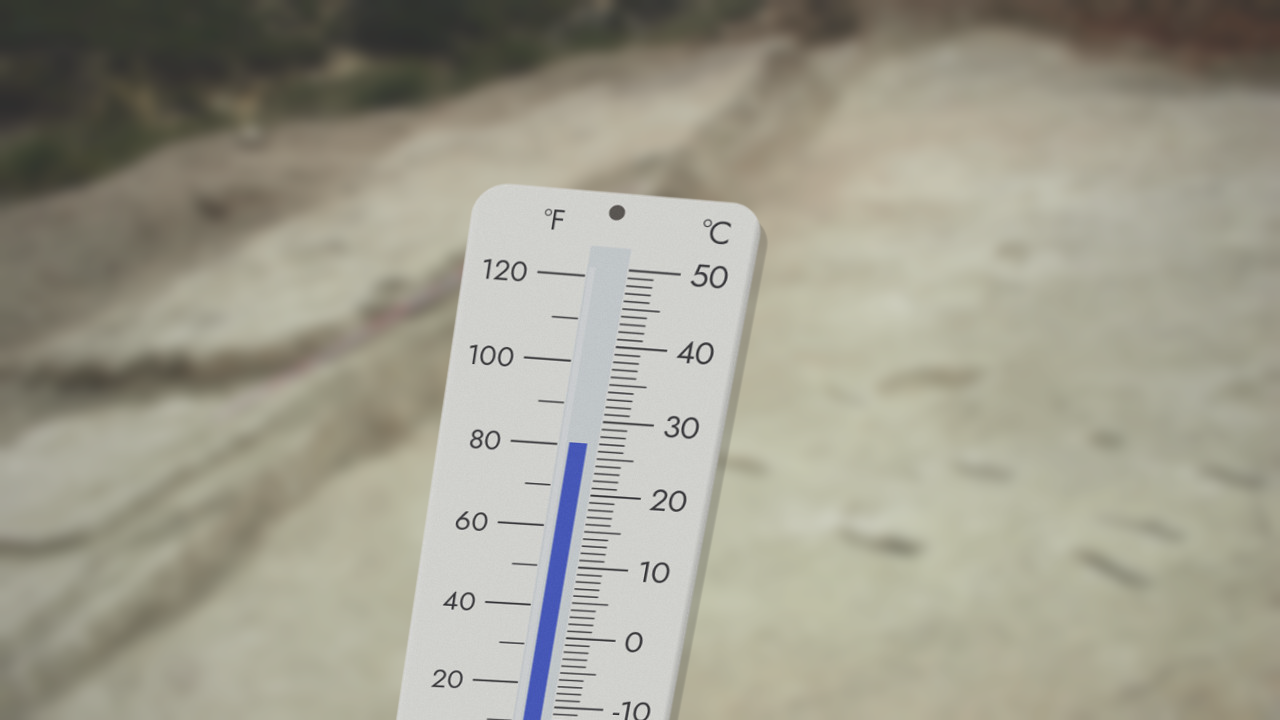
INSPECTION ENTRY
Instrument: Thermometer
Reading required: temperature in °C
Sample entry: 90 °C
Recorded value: 27 °C
